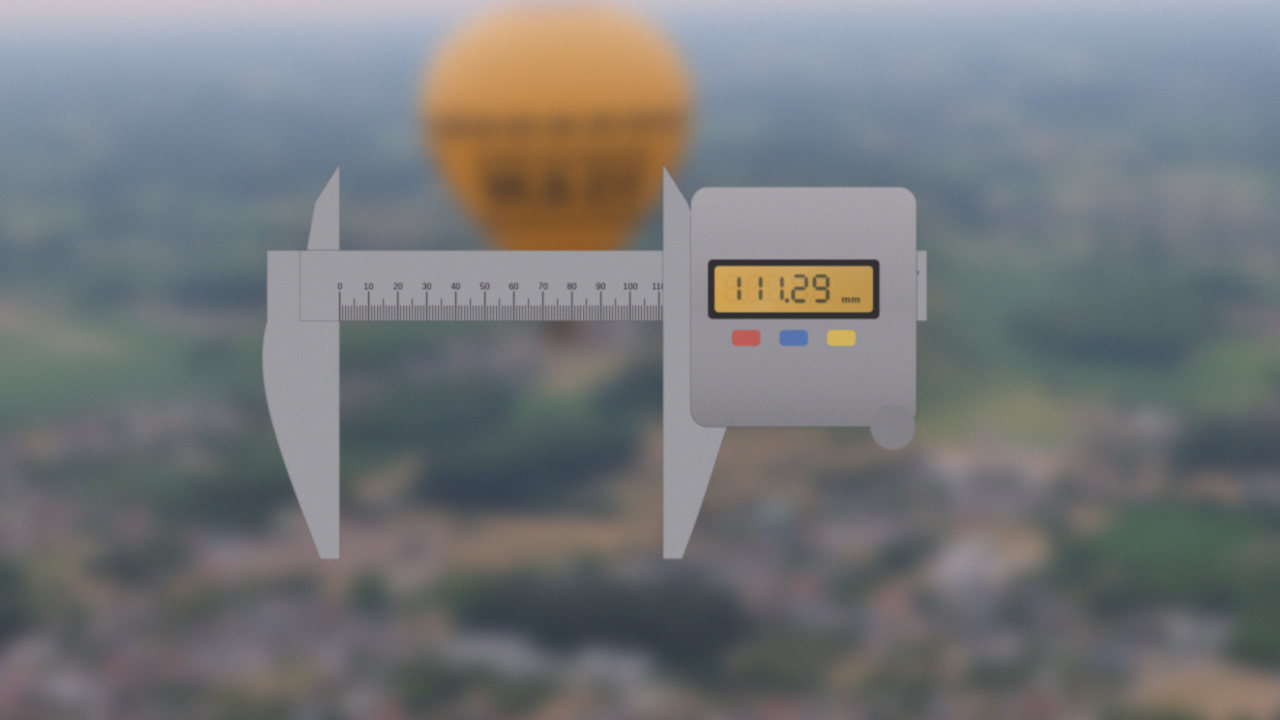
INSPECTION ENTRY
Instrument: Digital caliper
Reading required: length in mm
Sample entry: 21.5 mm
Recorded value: 111.29 mm
